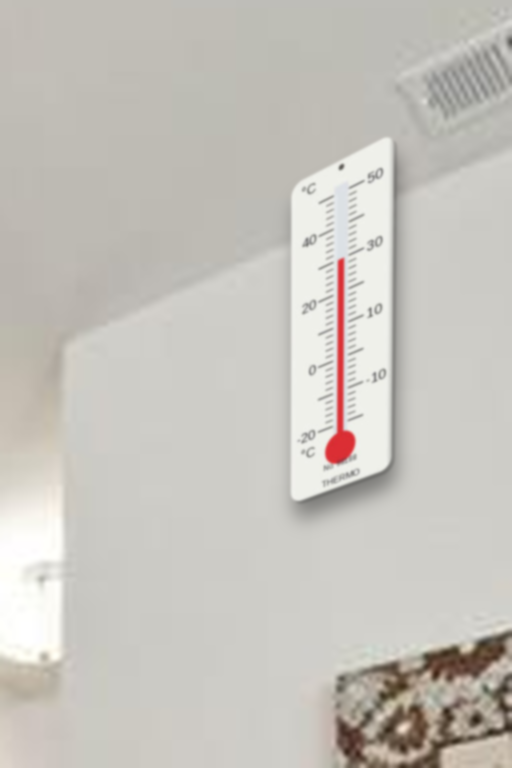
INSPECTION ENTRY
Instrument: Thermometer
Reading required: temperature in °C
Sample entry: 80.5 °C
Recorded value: 30 °C
